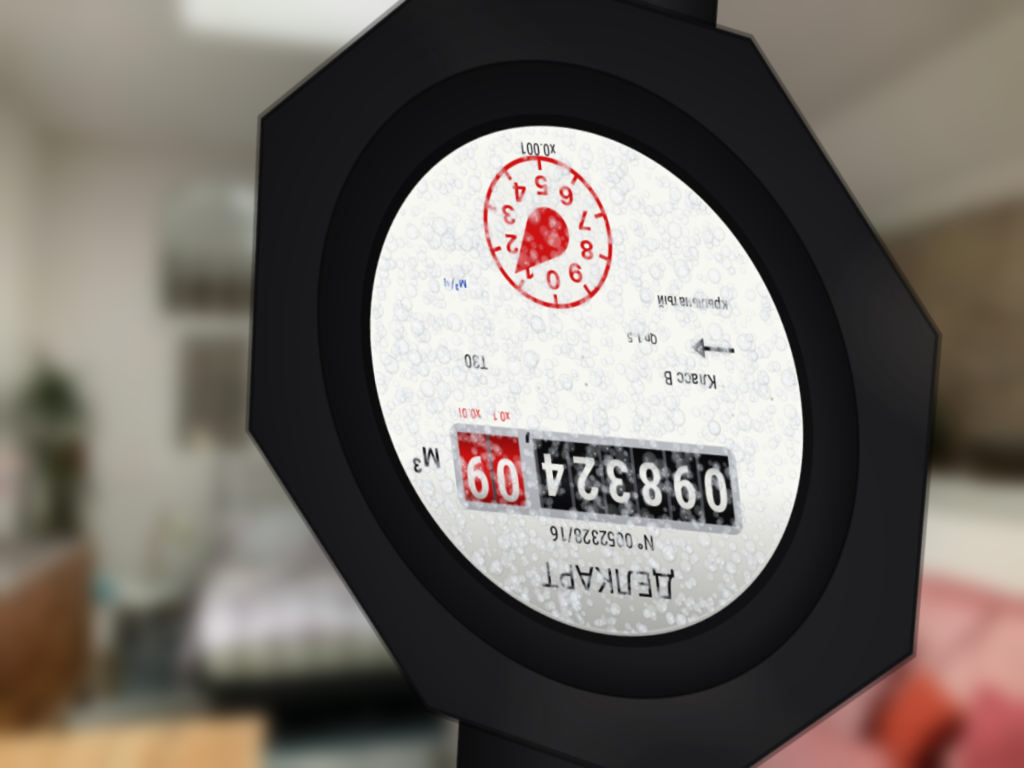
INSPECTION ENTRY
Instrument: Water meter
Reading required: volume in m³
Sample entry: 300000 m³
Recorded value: 98324.091 m³
